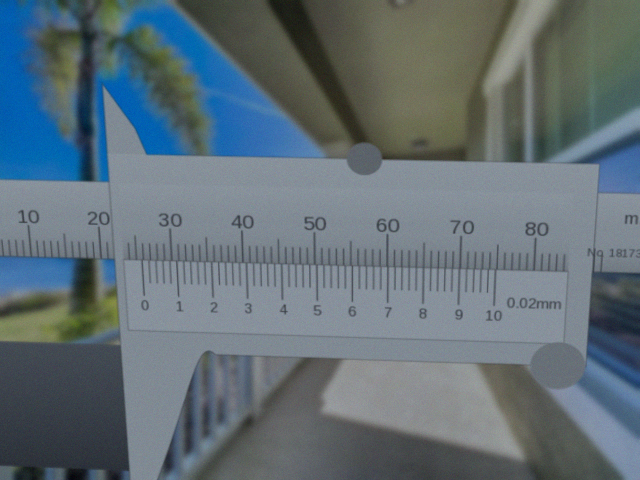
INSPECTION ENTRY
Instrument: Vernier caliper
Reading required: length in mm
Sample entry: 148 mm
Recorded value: 25.8 mm
